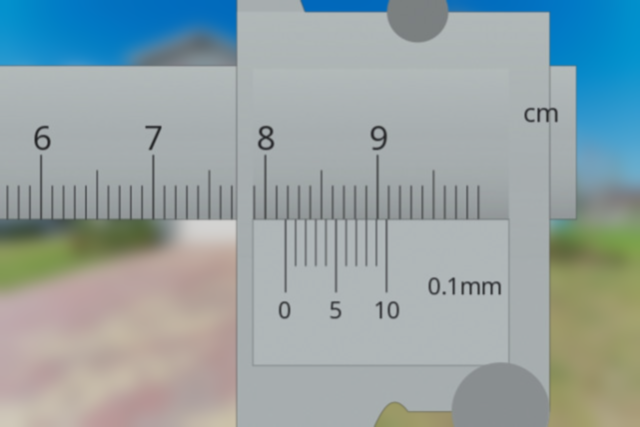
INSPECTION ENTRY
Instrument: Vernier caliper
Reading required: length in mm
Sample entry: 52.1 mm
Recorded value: 81.8 mm
